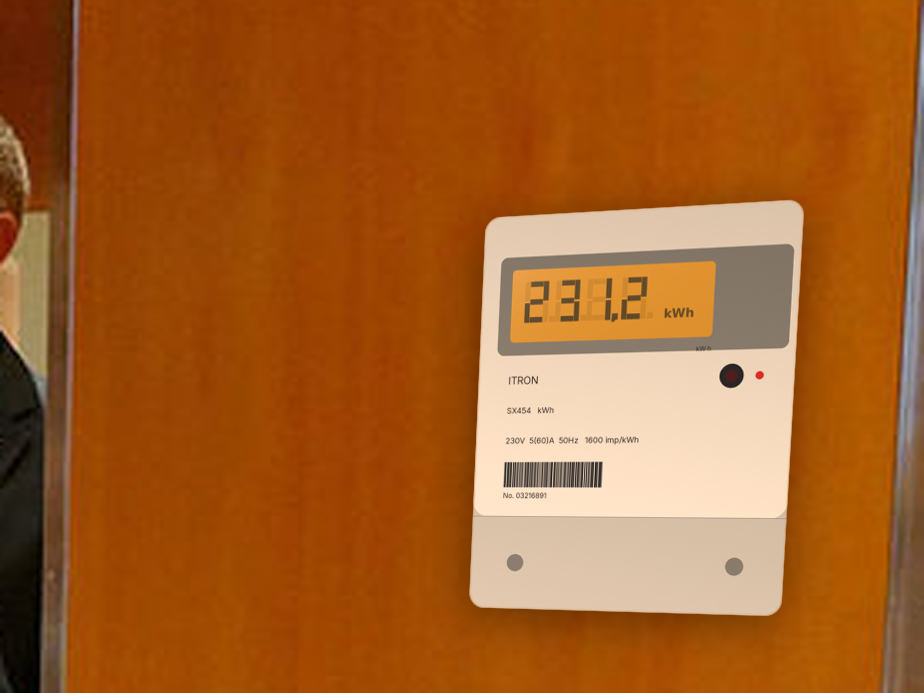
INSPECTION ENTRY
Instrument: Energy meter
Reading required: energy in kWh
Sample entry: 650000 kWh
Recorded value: 231.2 kWh
